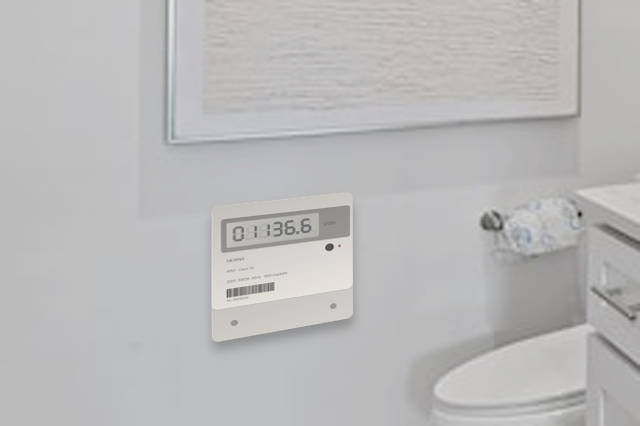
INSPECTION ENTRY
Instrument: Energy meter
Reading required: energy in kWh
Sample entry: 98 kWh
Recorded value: 1136.6 kWh
